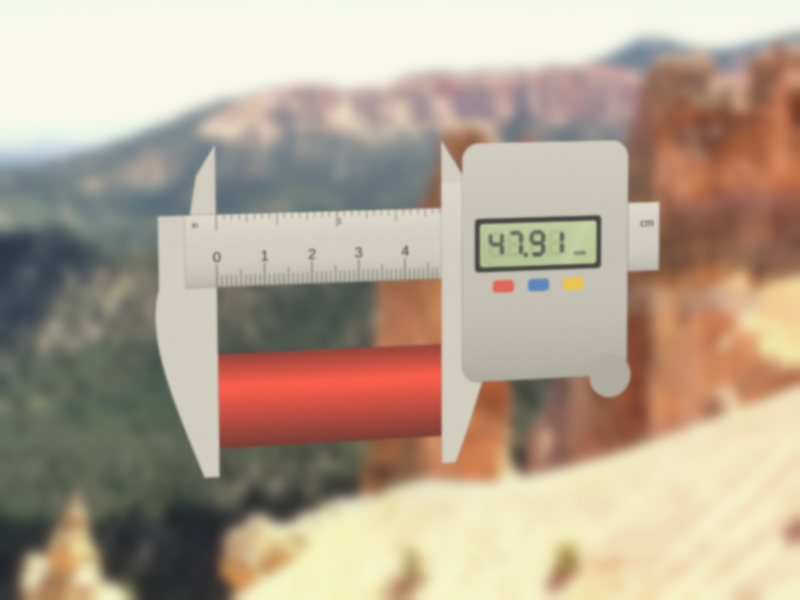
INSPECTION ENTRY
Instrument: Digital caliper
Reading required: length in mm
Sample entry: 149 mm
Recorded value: 47.91 mm
